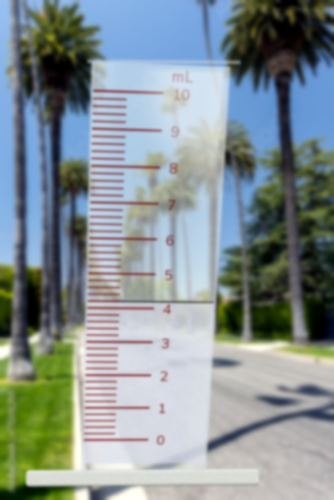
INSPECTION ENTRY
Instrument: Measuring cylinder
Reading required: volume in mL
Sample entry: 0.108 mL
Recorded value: 4.2 mL
